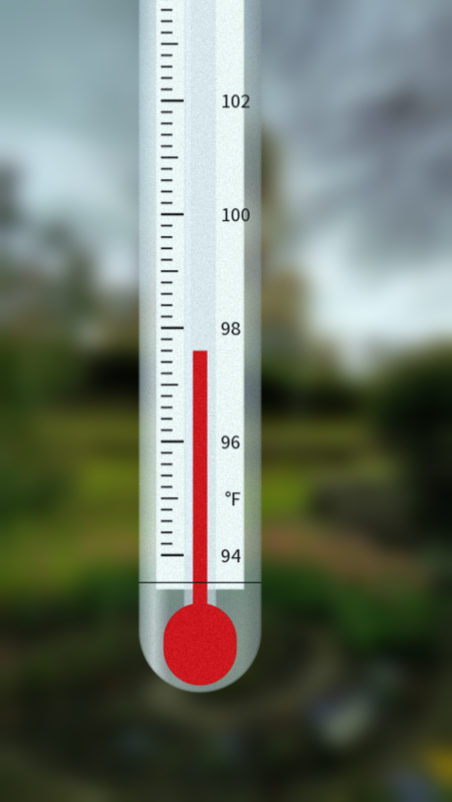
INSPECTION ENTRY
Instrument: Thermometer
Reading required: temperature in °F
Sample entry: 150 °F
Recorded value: 97.6 °F
